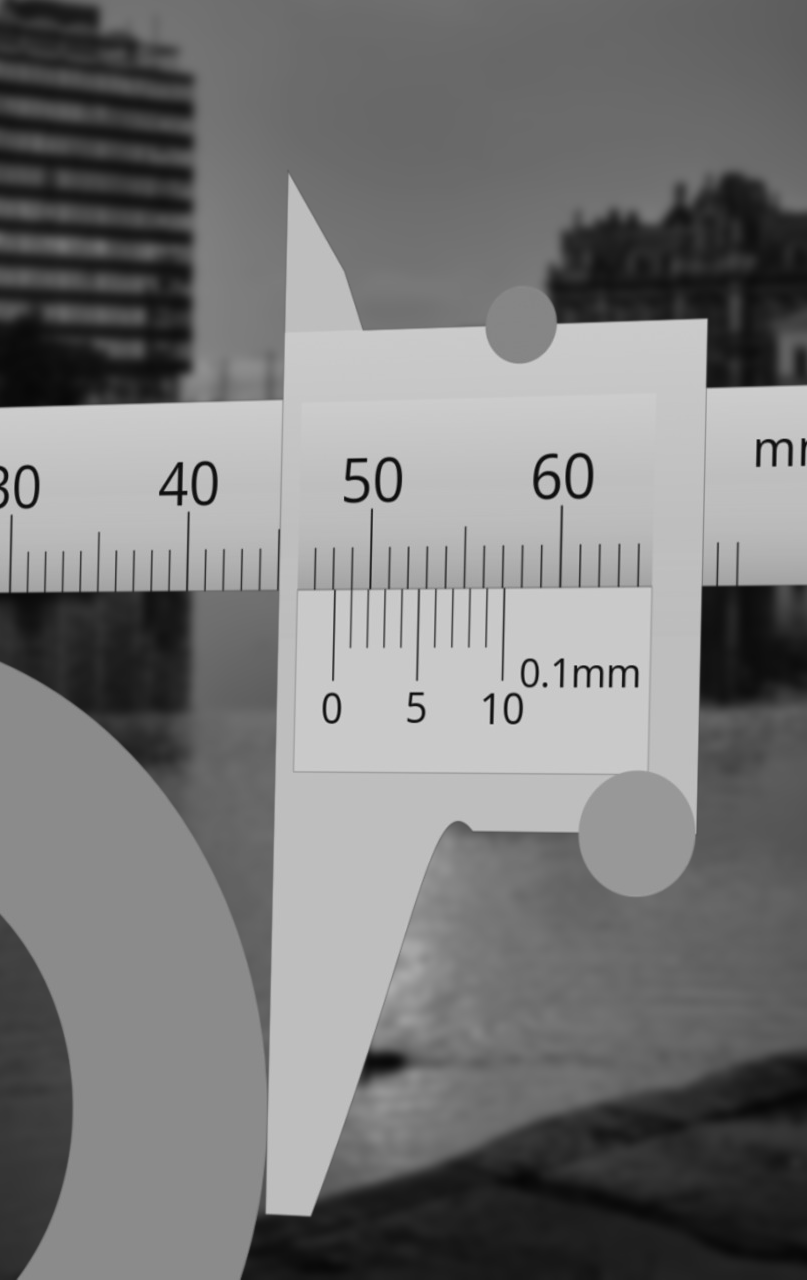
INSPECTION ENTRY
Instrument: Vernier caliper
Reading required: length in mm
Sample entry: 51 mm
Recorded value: 48.1 mm
